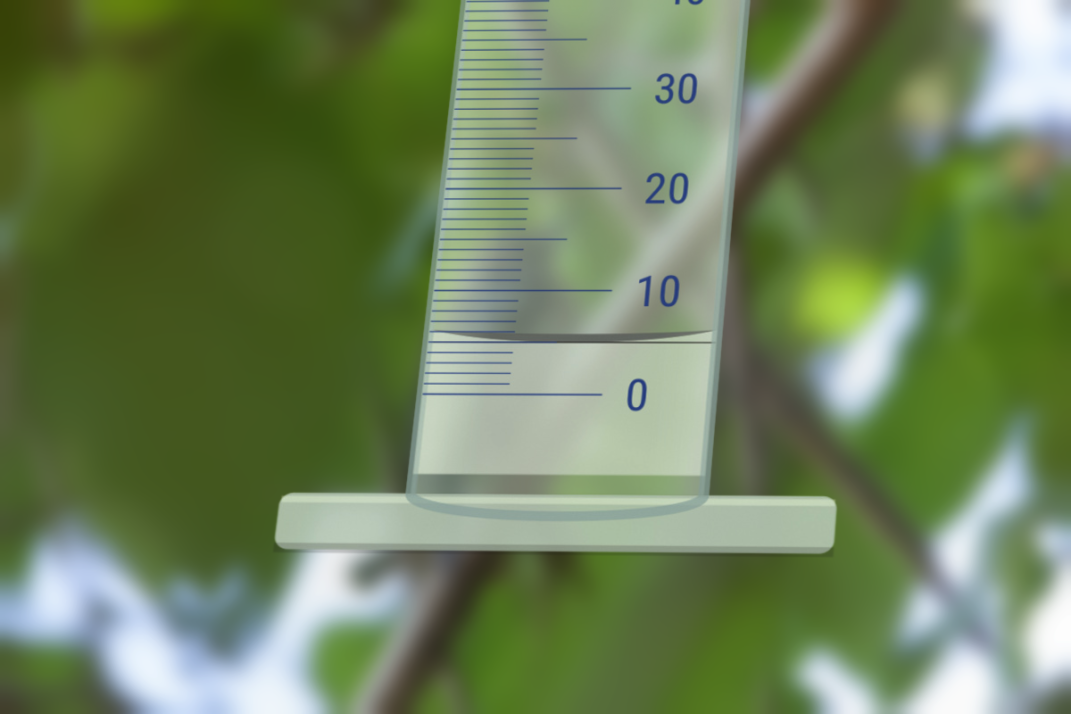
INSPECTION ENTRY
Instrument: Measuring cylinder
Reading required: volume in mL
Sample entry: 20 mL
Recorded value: 5 mL
